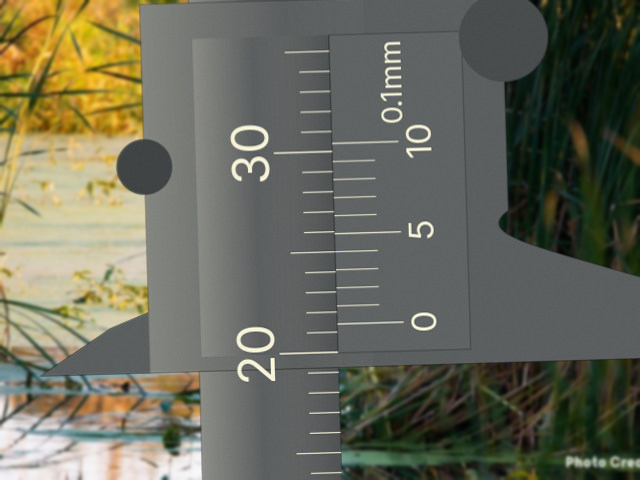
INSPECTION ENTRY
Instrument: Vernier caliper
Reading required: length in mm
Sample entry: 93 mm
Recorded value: 21.4 mm
